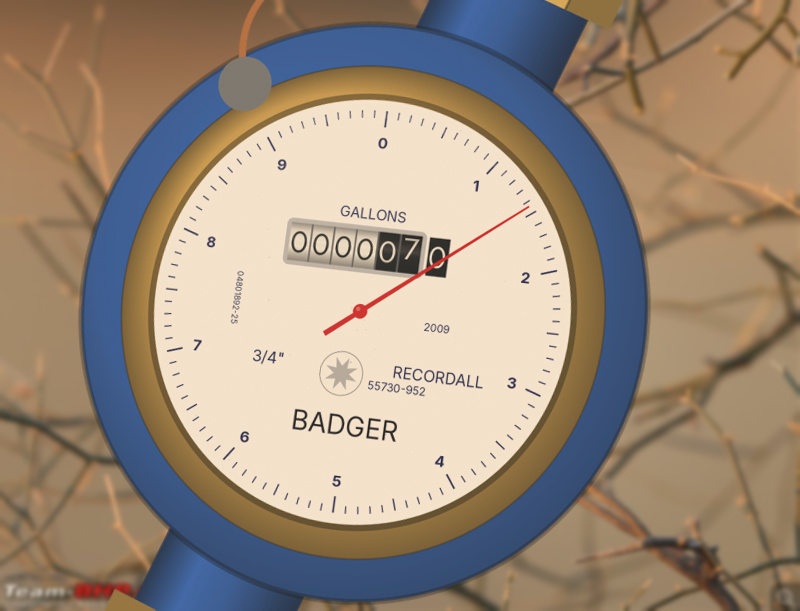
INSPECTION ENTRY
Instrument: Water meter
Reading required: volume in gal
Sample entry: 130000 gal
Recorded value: 71.4 gal
